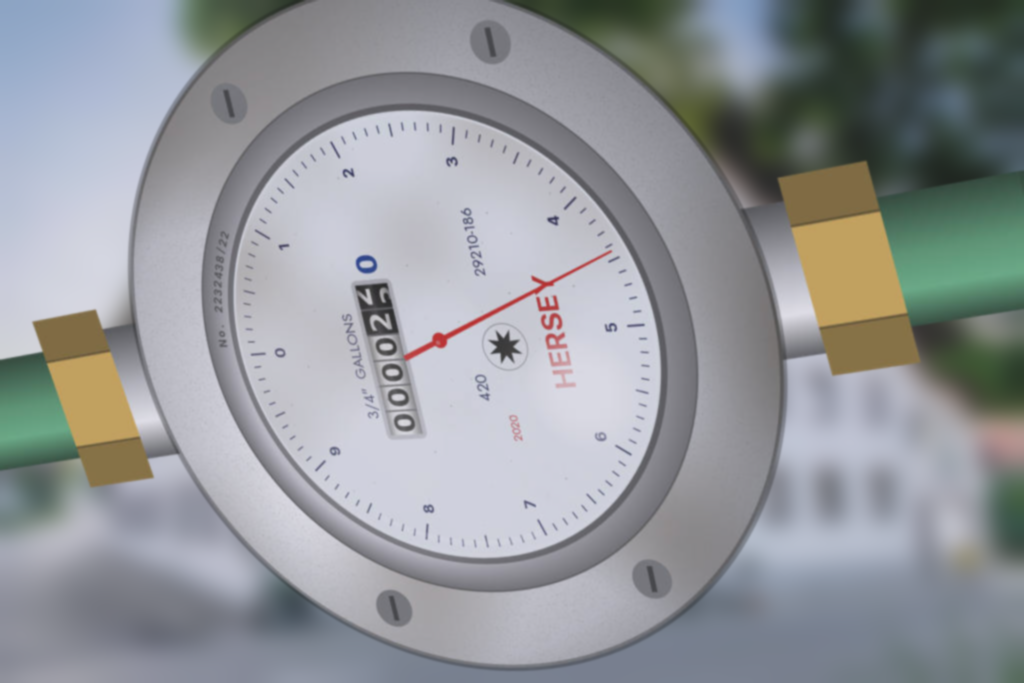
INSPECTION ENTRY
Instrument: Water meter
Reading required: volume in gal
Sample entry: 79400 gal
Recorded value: 224.4 gal
